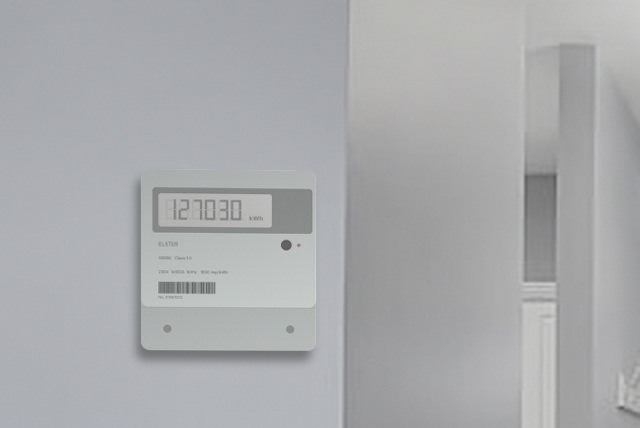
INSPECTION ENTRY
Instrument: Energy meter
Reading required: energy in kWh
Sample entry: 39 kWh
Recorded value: 127030 kWh
